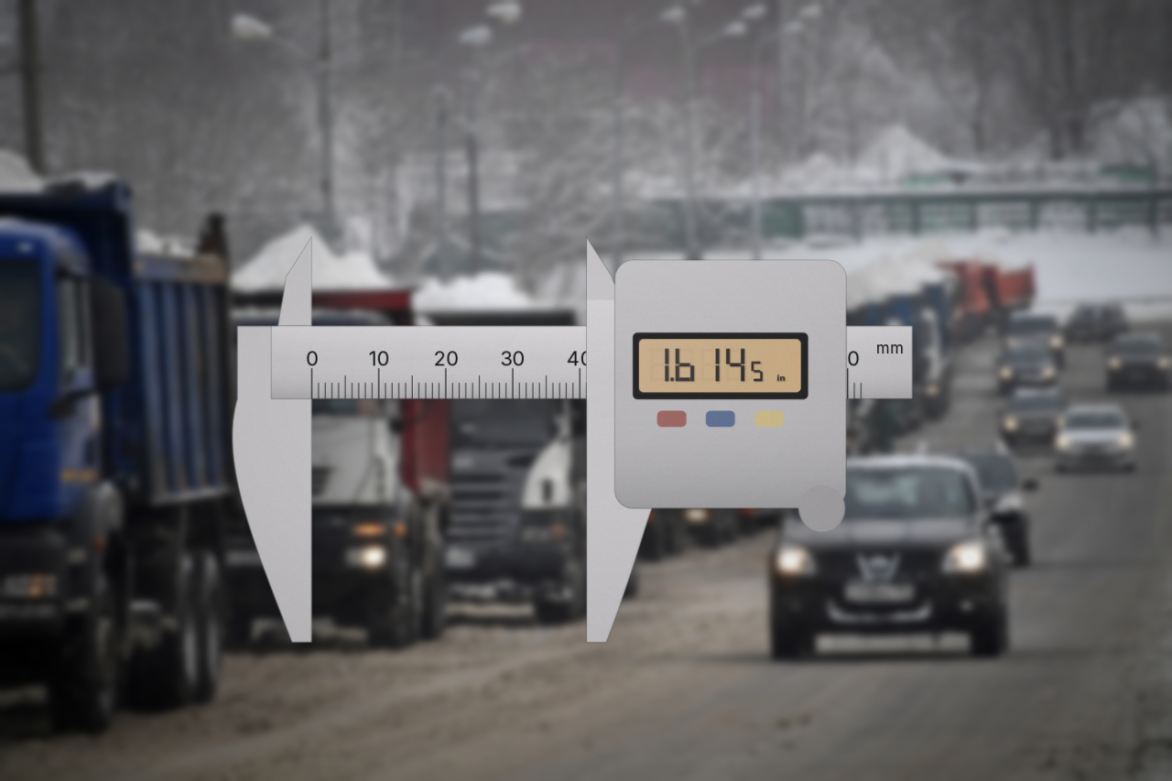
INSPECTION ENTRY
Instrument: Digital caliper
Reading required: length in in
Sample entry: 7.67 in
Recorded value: 1.6145 in
